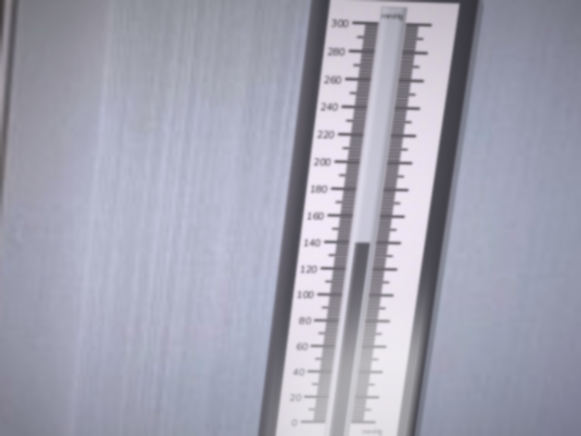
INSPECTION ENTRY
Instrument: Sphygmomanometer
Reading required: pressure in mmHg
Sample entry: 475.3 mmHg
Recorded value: 140 mmHg
